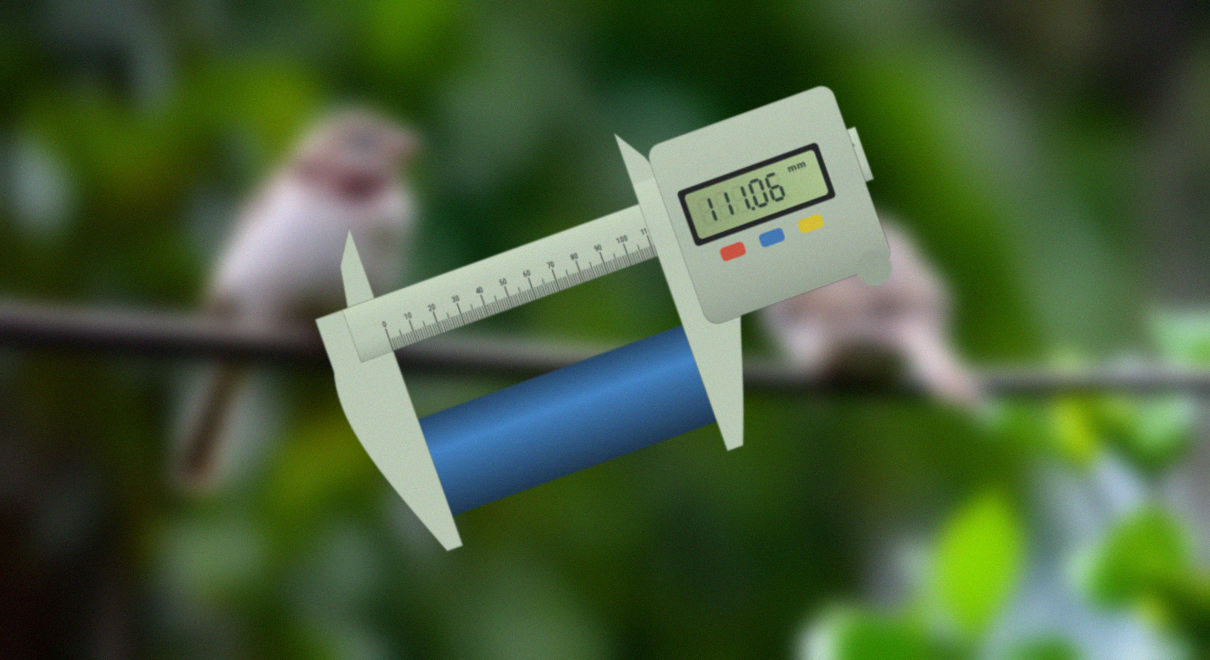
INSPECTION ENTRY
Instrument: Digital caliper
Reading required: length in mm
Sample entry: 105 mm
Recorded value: 111.06 mm
